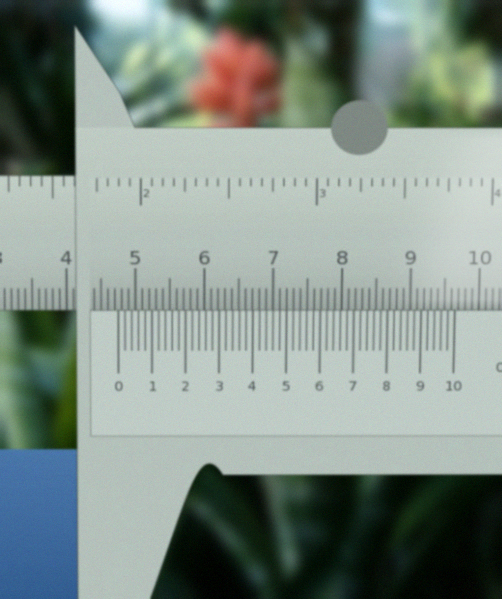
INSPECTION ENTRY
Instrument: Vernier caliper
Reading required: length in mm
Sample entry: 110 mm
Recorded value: 47.5 mm
